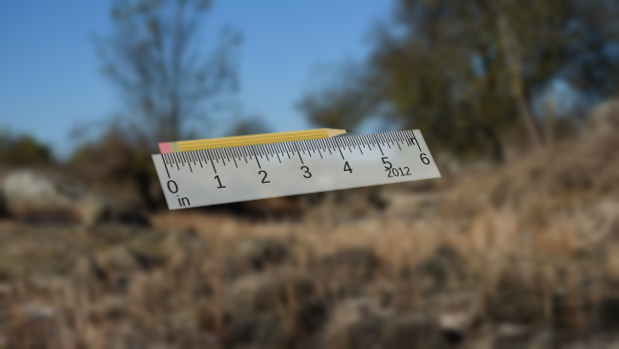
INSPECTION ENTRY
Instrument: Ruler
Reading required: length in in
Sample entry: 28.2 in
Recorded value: 4.5 in
